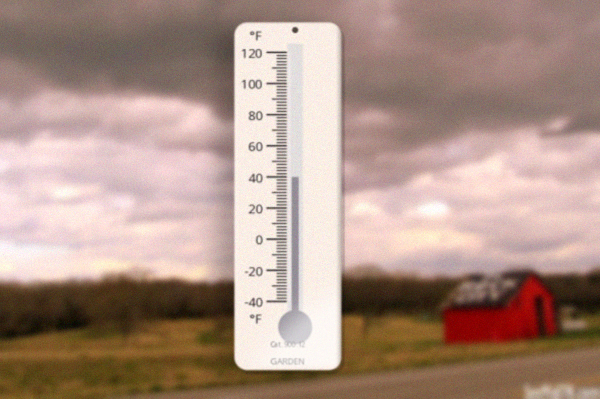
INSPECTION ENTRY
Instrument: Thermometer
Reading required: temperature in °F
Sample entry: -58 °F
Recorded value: 40 °F
